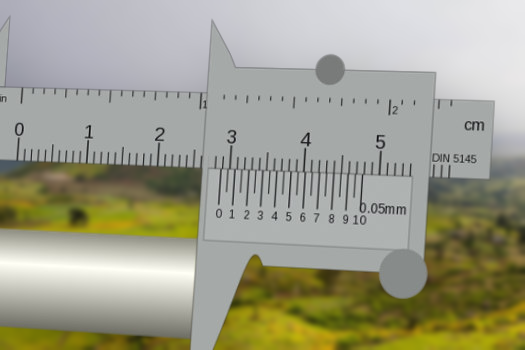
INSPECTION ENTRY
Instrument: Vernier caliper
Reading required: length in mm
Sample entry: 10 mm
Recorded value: 28.8 mm
